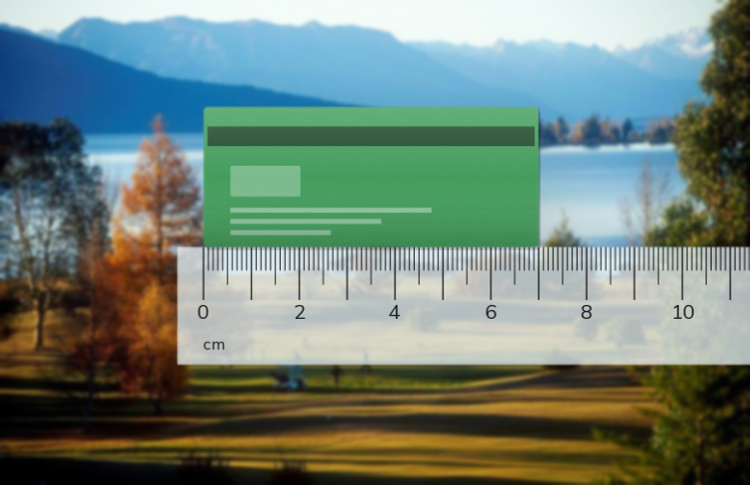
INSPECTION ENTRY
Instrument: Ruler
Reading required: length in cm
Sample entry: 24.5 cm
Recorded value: 7 cm
